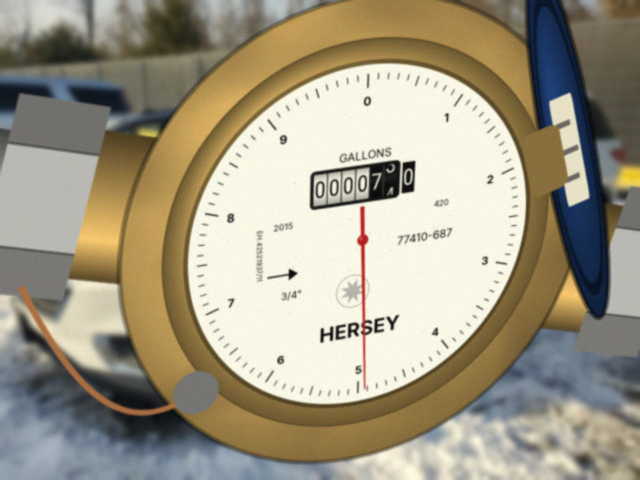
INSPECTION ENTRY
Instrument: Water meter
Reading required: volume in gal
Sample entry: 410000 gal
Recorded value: 734.9 gal
